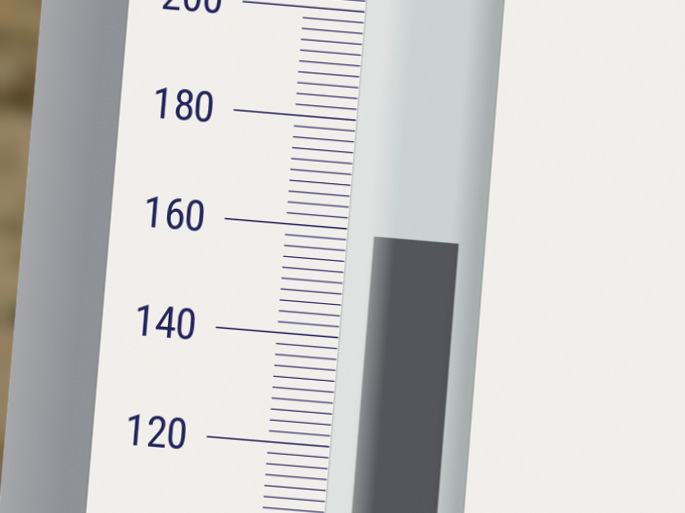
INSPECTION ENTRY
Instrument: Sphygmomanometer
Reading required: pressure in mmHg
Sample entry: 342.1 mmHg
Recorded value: 159 mmHg
